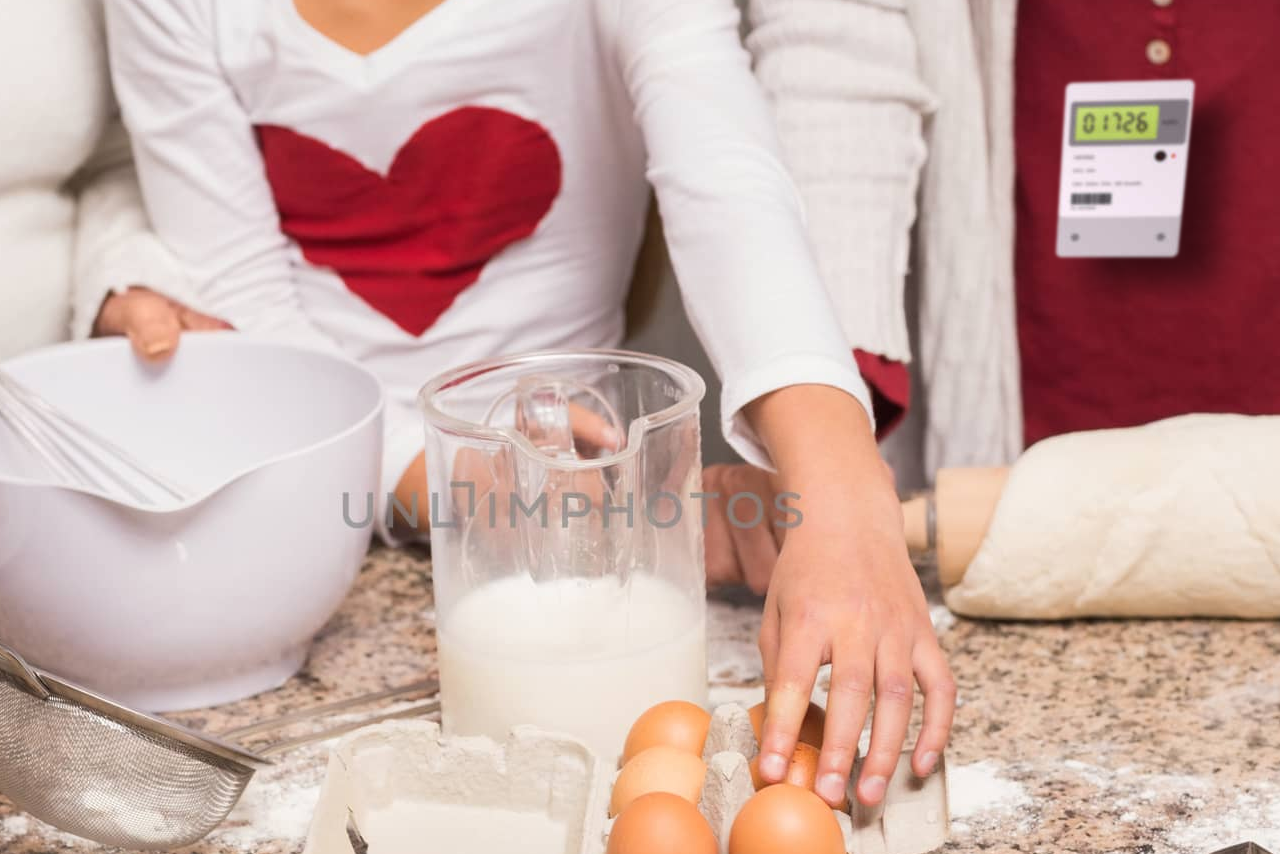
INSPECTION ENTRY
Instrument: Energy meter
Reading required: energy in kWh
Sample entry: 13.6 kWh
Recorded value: 1726 kWh
